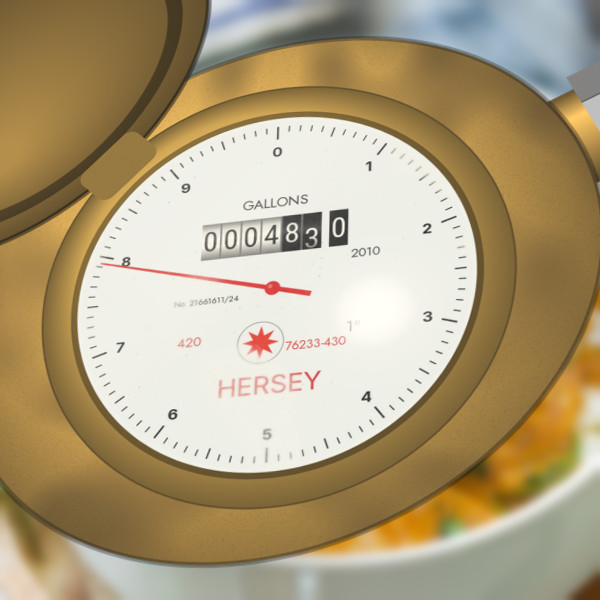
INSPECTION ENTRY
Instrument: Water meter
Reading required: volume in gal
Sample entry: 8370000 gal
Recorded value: 4827.9 gal
